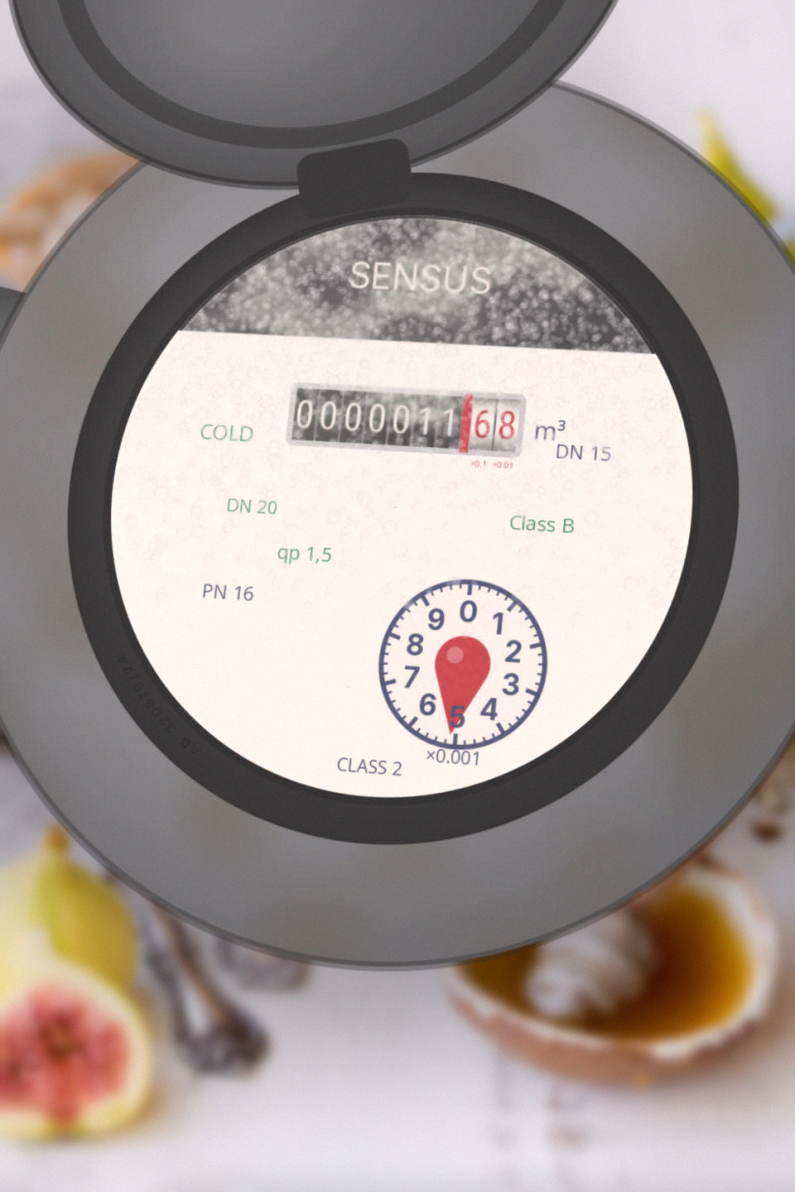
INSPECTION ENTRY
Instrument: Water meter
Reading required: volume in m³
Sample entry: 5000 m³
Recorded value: 11.685 m³
